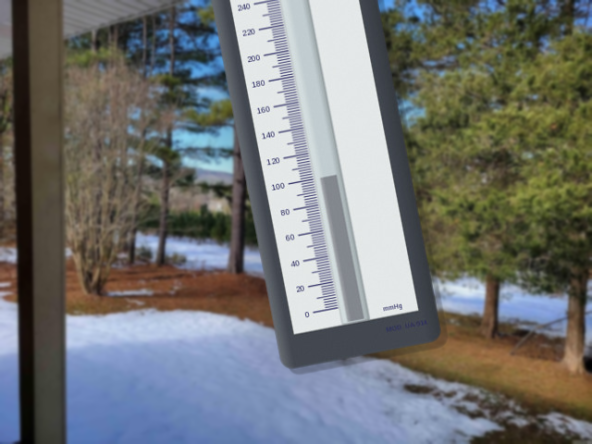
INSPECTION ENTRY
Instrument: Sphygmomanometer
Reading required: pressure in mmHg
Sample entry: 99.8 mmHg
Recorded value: 100 mmHg
